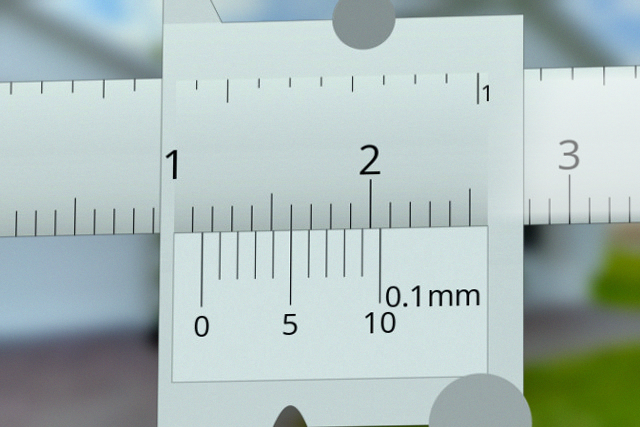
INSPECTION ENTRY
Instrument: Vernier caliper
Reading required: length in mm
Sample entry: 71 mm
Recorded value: 11.5 mm
